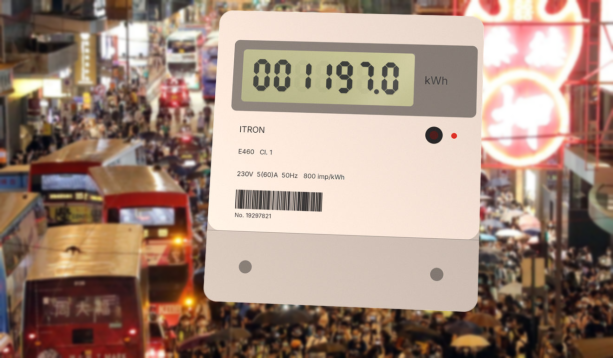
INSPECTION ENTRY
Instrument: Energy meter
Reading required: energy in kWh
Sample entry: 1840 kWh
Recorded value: 1197.0 kWh
